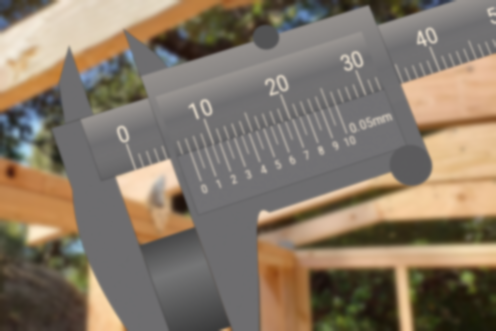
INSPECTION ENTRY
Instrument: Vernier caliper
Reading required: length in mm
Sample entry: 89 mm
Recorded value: 7.0 mm
